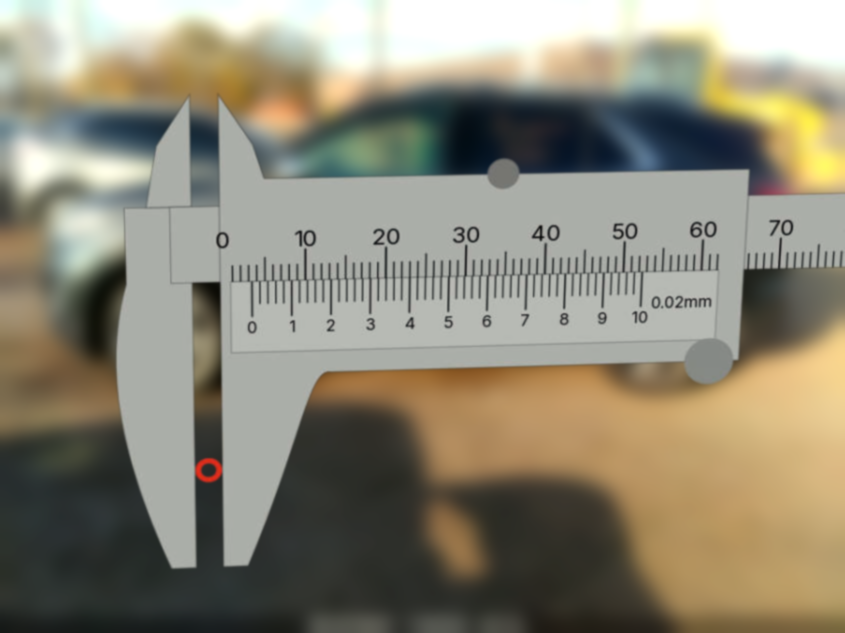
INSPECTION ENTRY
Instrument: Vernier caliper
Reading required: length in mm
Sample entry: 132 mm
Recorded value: 3.4 mm
